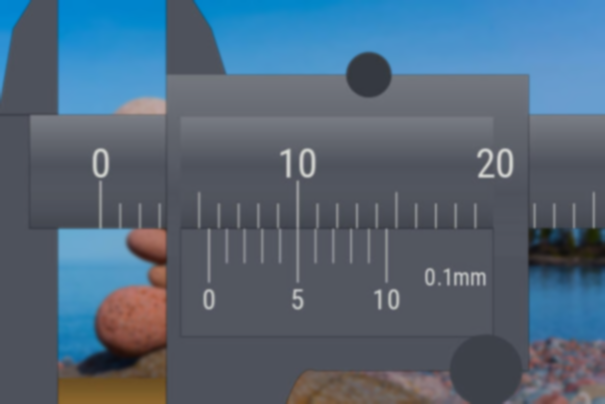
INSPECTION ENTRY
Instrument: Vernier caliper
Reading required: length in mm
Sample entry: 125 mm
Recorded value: 5.5 mm
